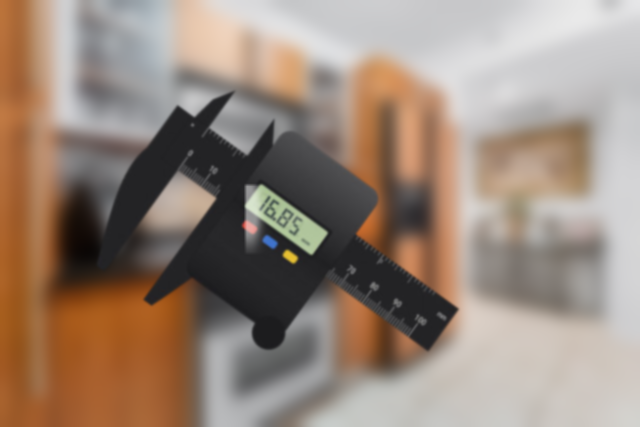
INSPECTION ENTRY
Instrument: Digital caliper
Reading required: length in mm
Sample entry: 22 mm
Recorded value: 16.85 mm
